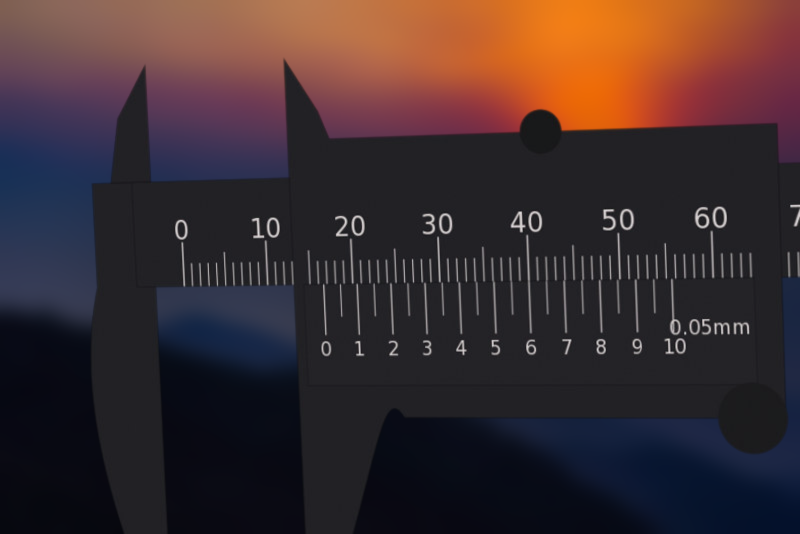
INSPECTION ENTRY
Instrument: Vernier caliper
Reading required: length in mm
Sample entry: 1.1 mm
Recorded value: 16.6 mm
